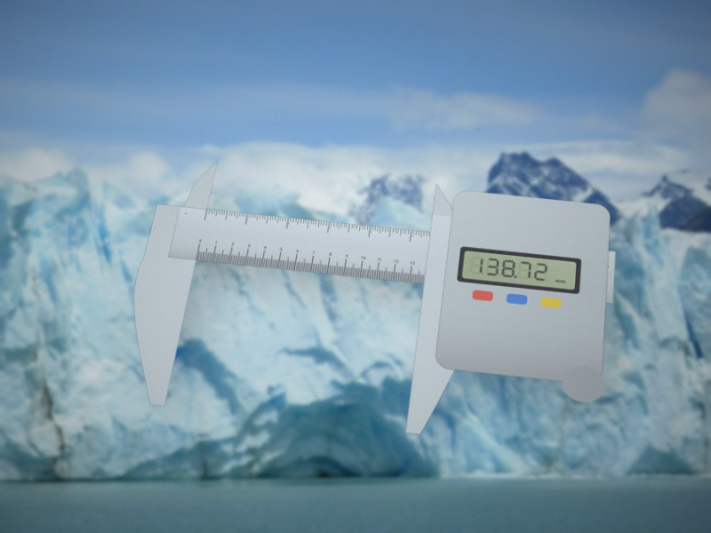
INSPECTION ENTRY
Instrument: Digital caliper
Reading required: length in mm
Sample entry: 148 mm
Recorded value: 138.72 mm
